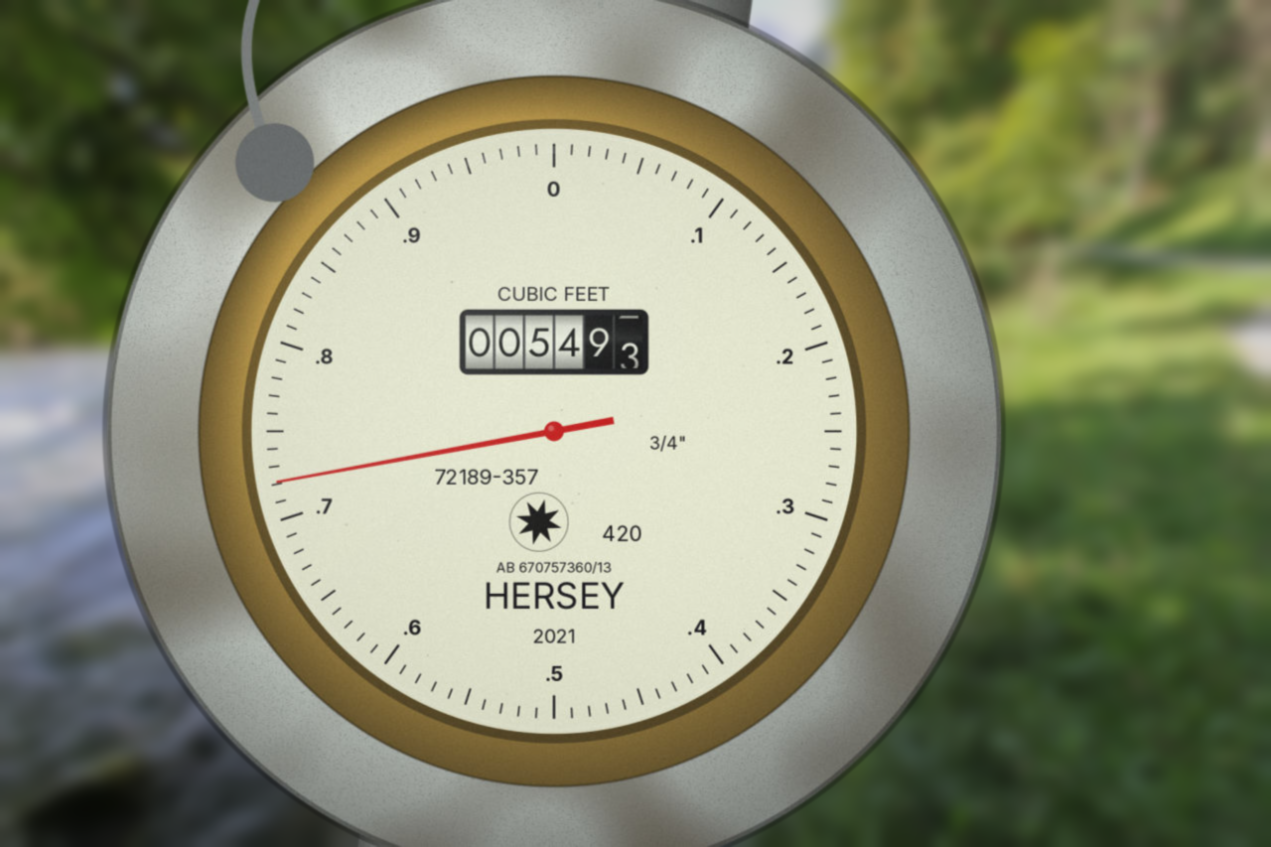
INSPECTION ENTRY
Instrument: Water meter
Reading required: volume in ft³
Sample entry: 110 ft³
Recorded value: 5492.72 ft³
